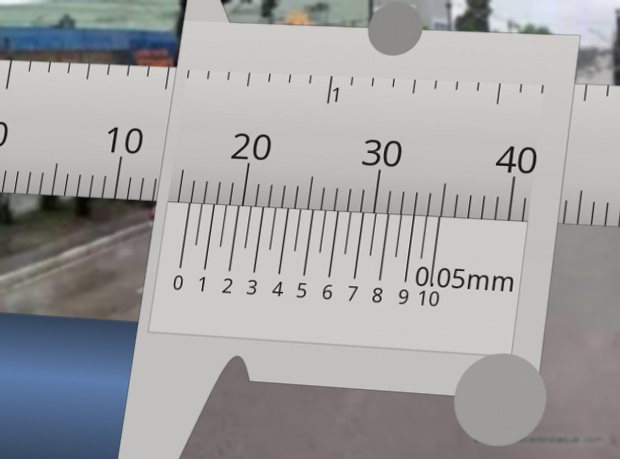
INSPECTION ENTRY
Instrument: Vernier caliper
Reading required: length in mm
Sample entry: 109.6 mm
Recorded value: 15.9 mm
